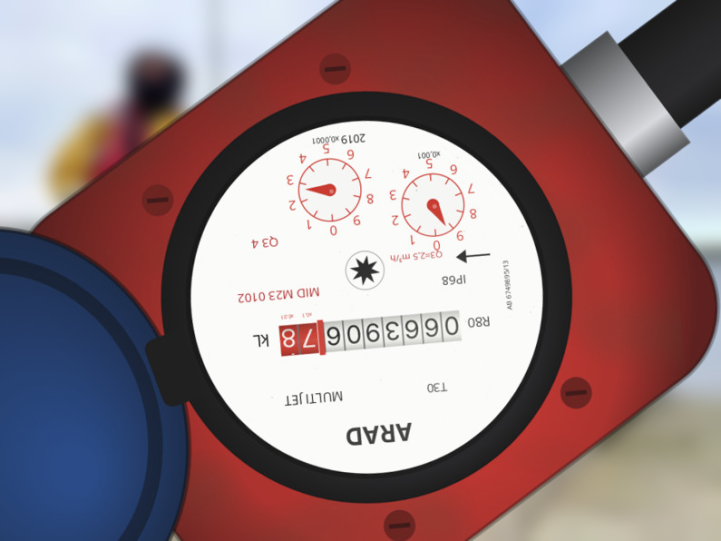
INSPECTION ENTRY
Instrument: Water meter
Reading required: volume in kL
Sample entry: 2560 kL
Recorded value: 663906.7792 kL
